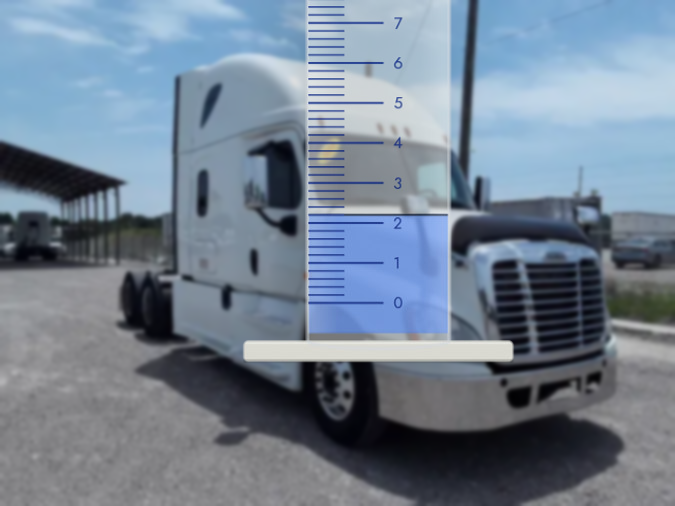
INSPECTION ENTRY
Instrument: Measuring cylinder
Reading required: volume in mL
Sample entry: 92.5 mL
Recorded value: 2.2 mL
